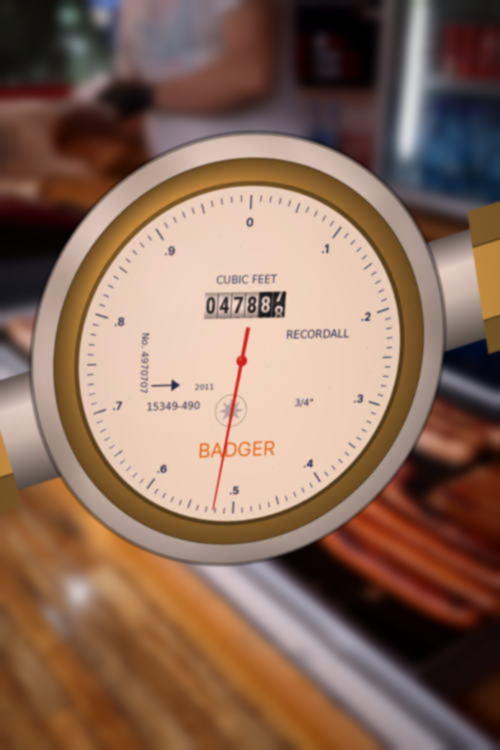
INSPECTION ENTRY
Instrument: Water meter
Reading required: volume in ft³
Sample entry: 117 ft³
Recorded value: 47887.52 ft³
